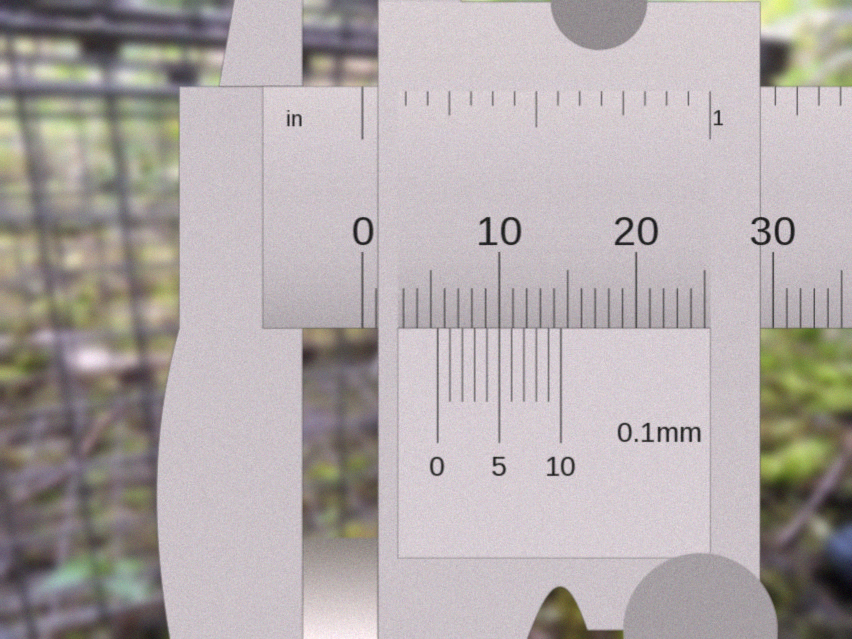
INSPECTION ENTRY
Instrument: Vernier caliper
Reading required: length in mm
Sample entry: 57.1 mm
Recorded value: 5.5 mm
